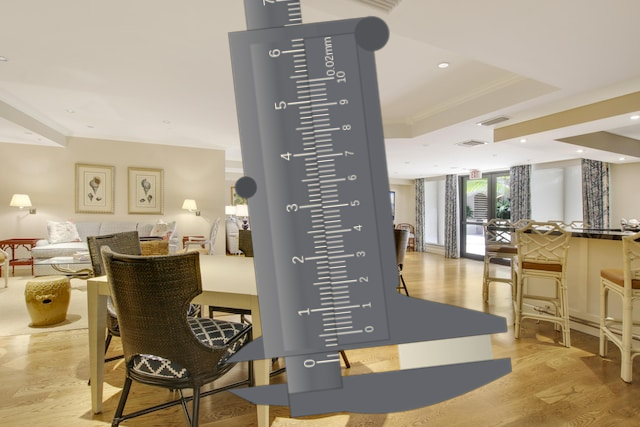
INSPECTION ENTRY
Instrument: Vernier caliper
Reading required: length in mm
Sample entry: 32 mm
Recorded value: 5.0 mm
